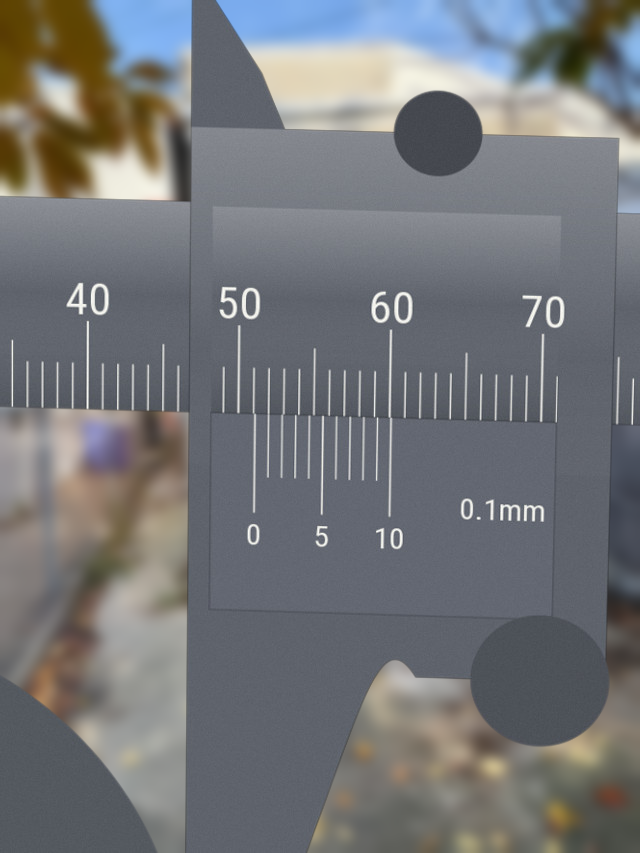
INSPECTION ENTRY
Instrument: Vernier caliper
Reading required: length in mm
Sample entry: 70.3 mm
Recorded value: 51.1 mm
